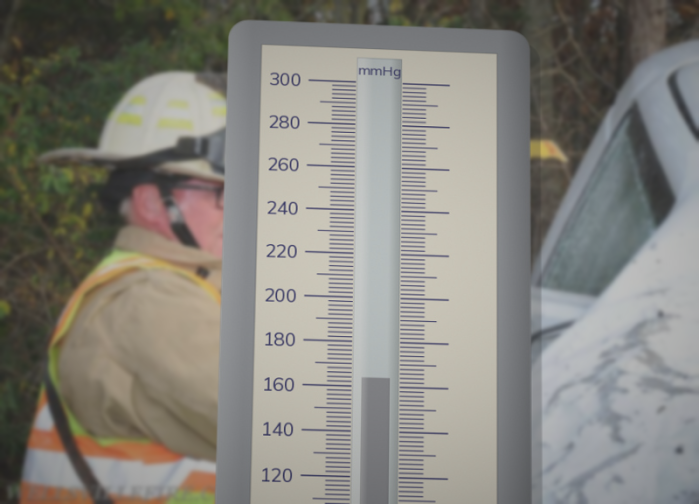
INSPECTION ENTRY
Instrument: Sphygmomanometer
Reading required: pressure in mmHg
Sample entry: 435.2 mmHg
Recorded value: 164 mmHg
